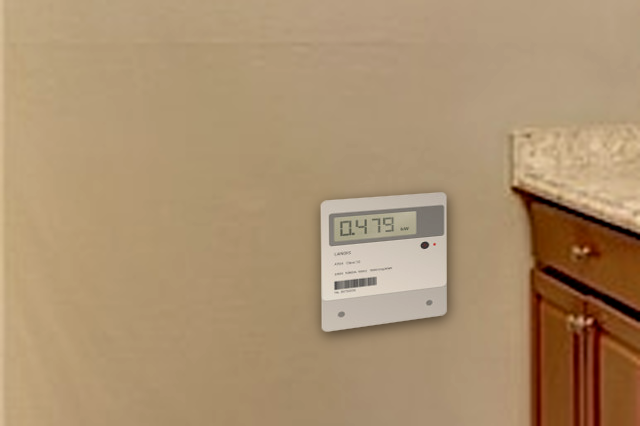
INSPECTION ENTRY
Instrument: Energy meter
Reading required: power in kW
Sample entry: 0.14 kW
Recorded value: 0.479 kW
